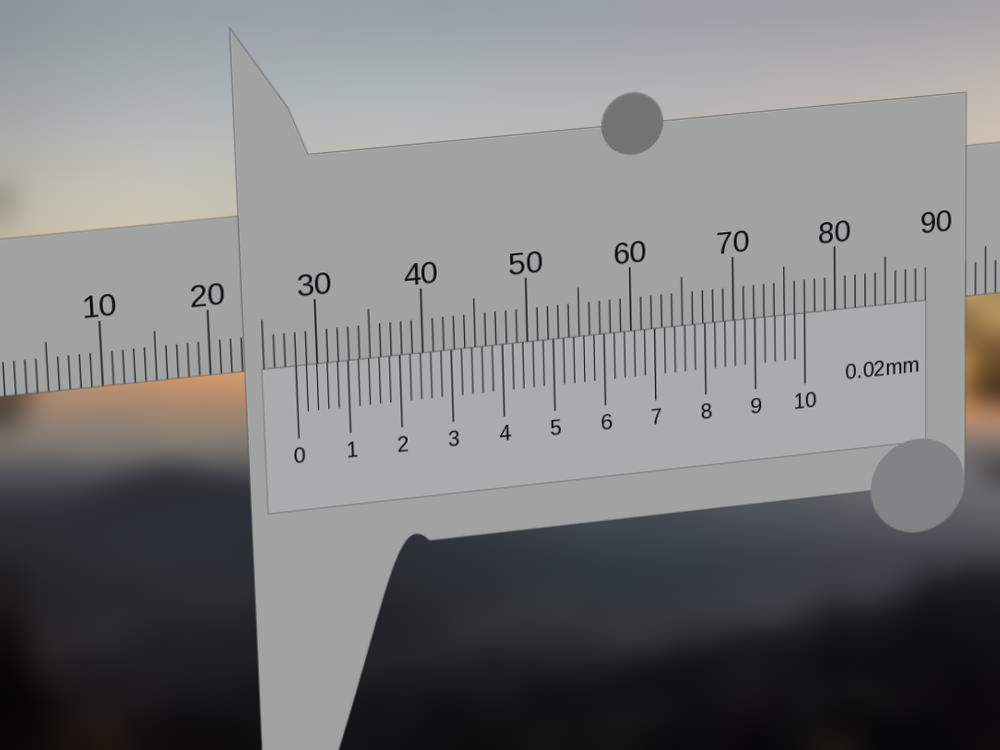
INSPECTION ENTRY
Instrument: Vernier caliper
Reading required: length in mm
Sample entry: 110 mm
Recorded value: 28.0 mm
